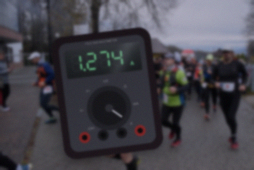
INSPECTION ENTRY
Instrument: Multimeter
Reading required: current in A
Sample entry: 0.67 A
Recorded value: 1.274 A
